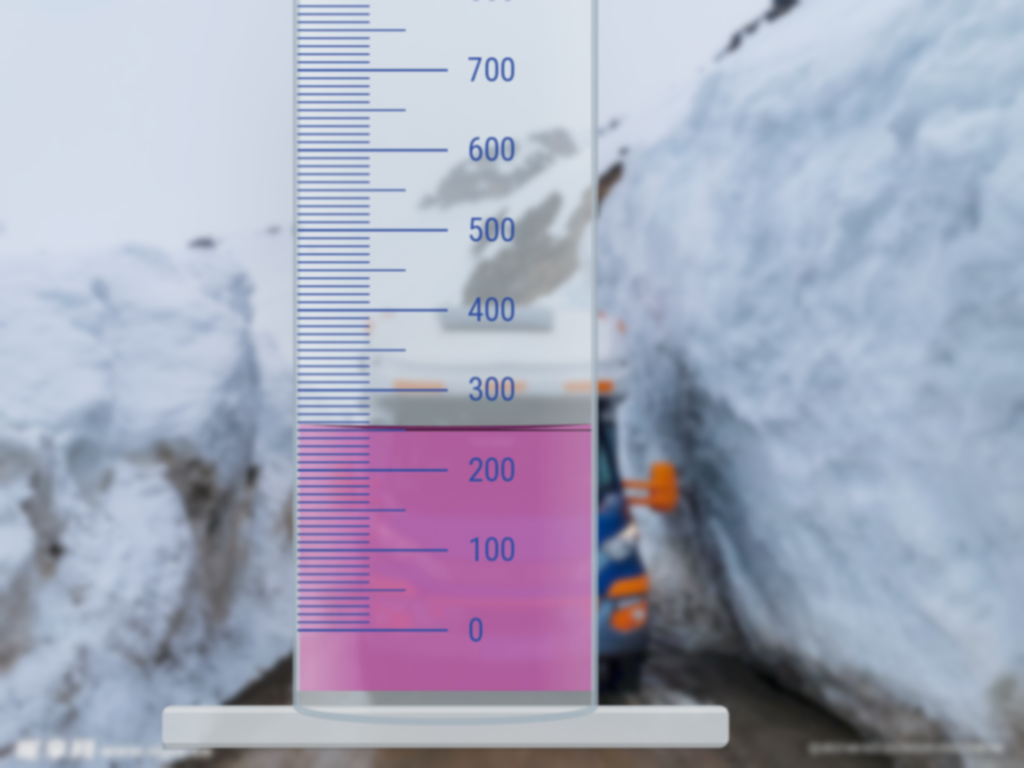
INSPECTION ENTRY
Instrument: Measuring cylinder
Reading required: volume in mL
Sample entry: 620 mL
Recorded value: 250 mL
